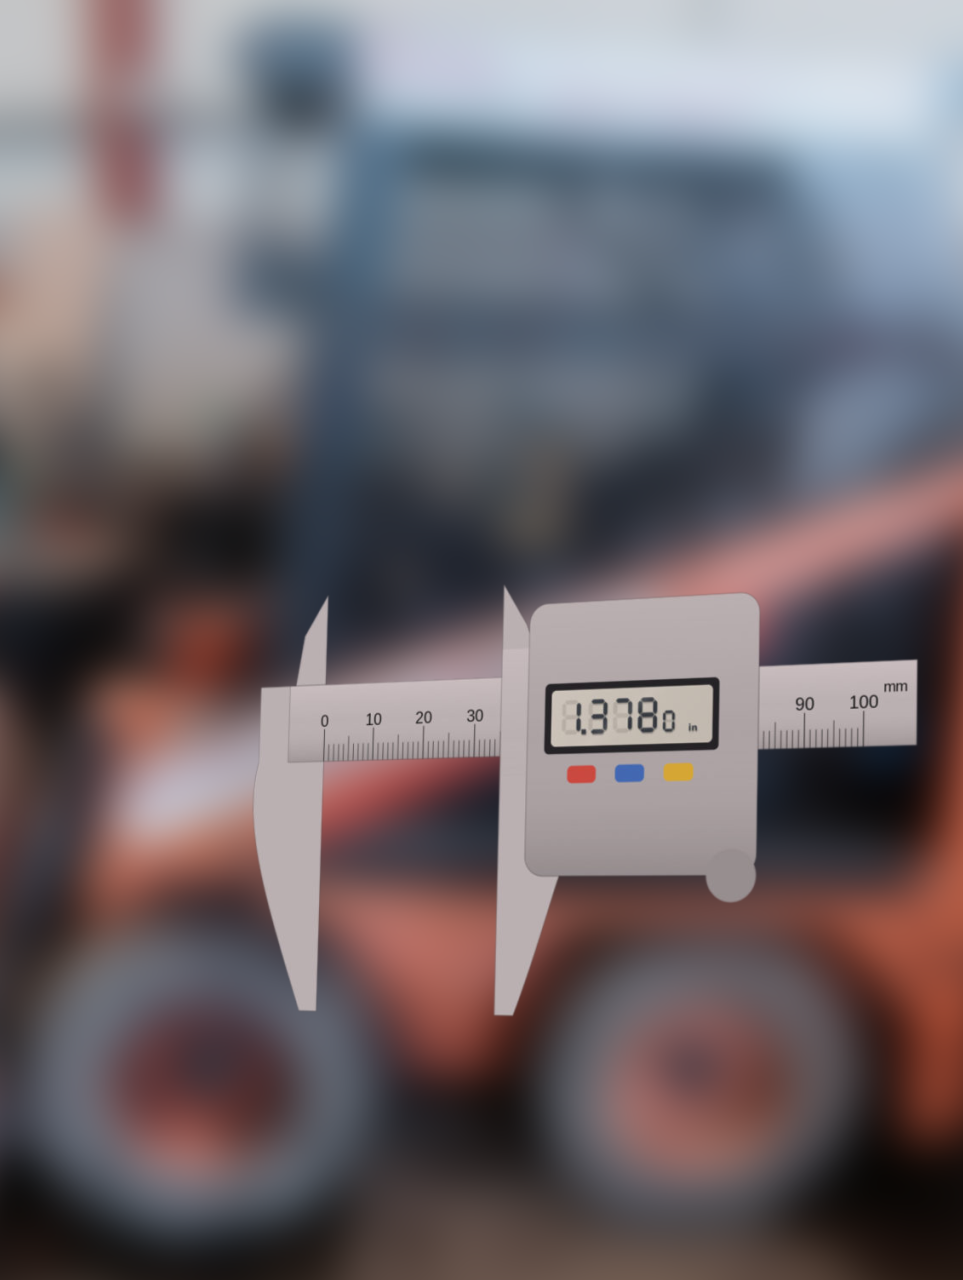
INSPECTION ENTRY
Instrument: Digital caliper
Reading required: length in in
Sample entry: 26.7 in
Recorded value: 1.3780 in
